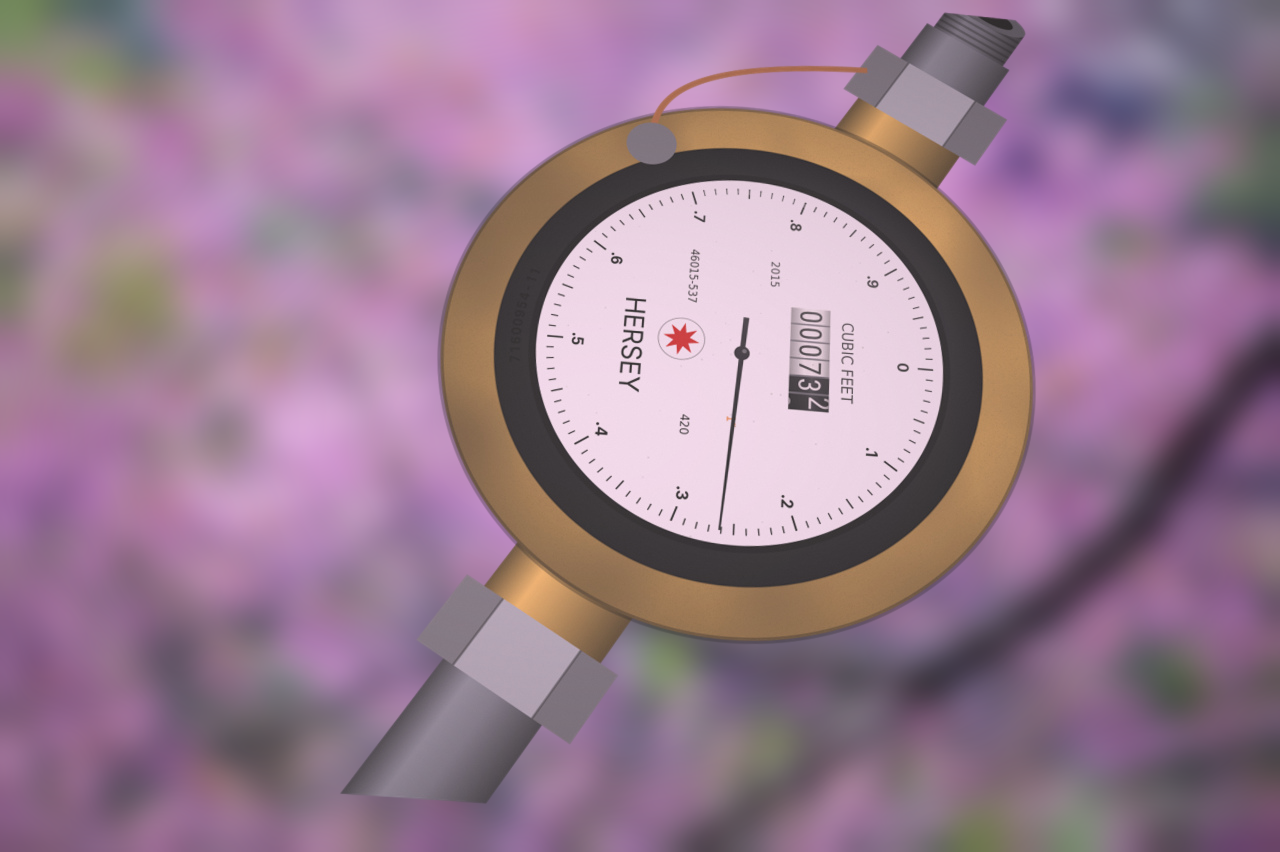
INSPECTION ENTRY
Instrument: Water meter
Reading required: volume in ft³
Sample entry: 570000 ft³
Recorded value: 732.26 ft³
